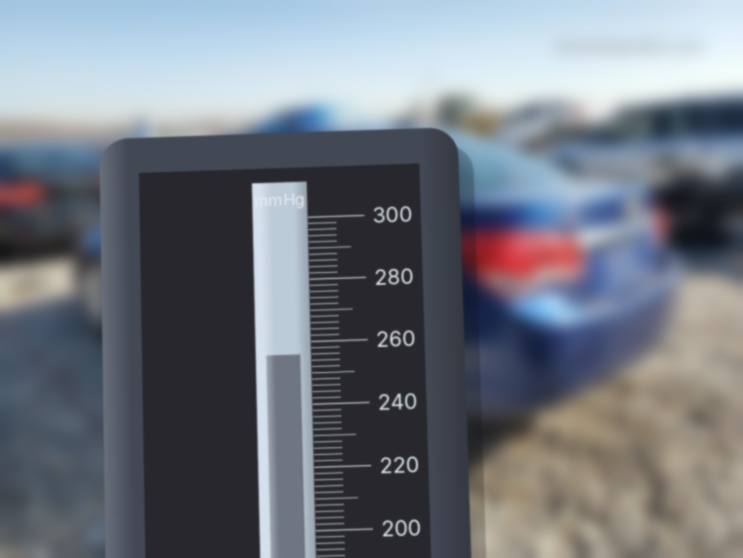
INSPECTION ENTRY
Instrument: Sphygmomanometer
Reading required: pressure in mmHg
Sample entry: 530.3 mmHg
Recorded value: 256 mmHg
